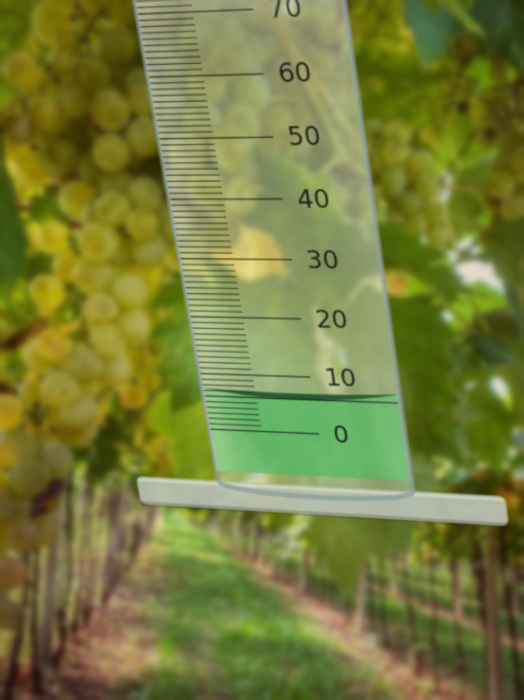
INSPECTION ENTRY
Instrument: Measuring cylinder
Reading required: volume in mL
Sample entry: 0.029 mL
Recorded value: 6 mL
